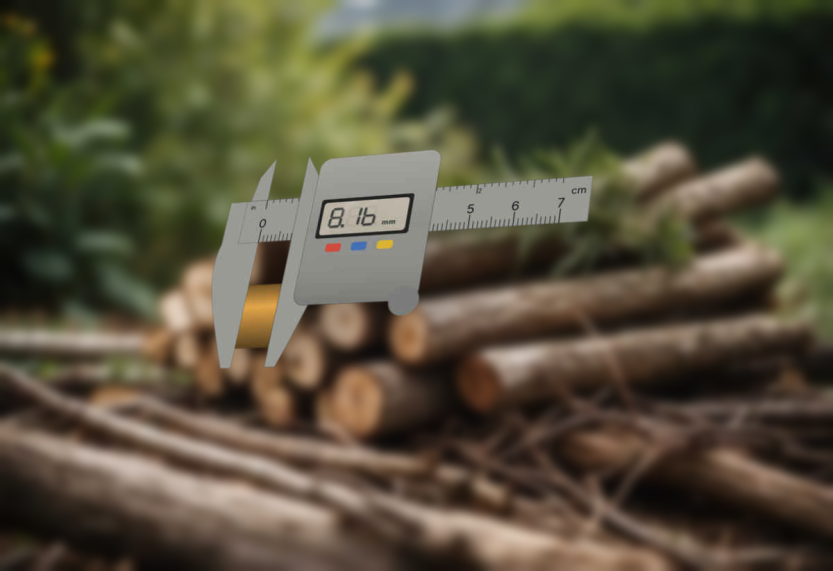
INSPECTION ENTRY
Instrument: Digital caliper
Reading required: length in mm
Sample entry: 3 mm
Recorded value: 8.16 mm
